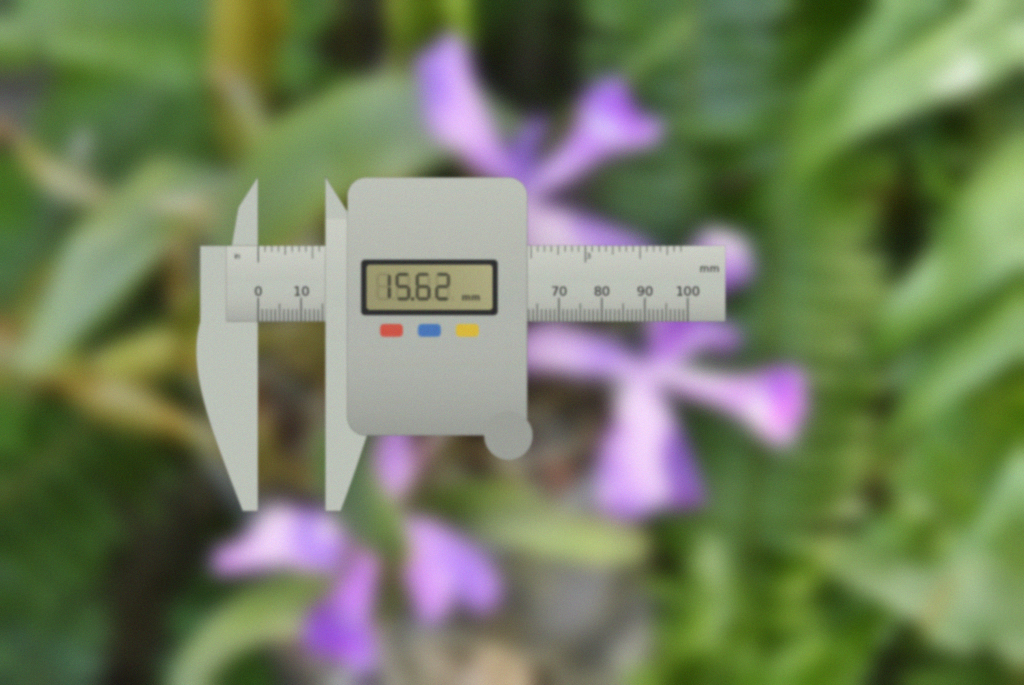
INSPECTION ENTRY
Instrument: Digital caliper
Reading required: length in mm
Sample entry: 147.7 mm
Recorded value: 15.62 mm
